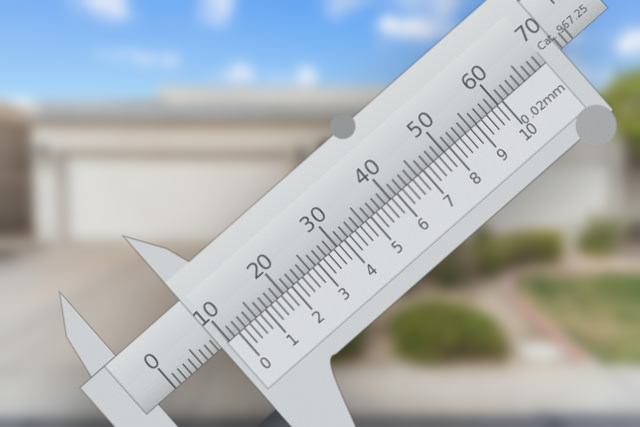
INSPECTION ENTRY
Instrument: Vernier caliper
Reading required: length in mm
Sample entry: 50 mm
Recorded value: 11.8 mm
